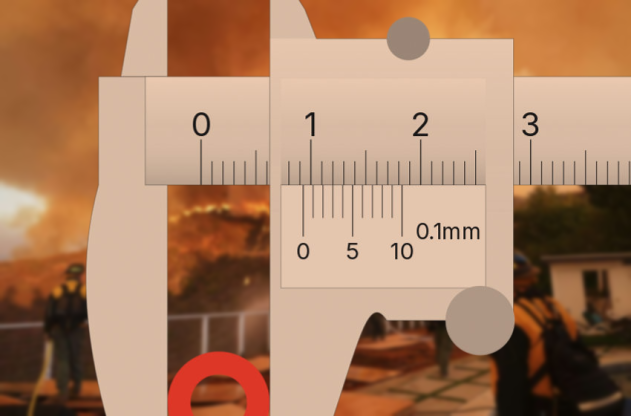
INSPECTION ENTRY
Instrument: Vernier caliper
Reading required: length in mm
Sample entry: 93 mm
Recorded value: 9.3 mm
